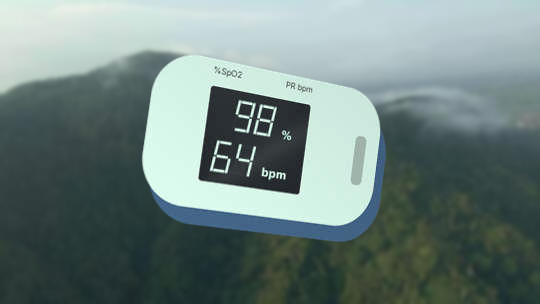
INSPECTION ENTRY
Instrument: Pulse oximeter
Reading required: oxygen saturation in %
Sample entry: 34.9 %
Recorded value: 98 %
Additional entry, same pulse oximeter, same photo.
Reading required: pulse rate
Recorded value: 64 bpm
